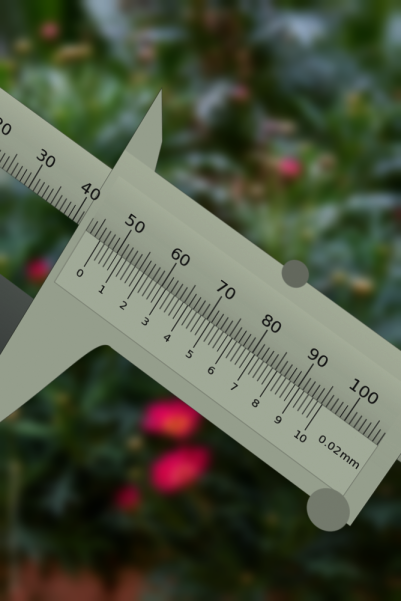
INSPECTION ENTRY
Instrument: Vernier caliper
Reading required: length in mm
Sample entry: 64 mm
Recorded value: 46.2 mm
